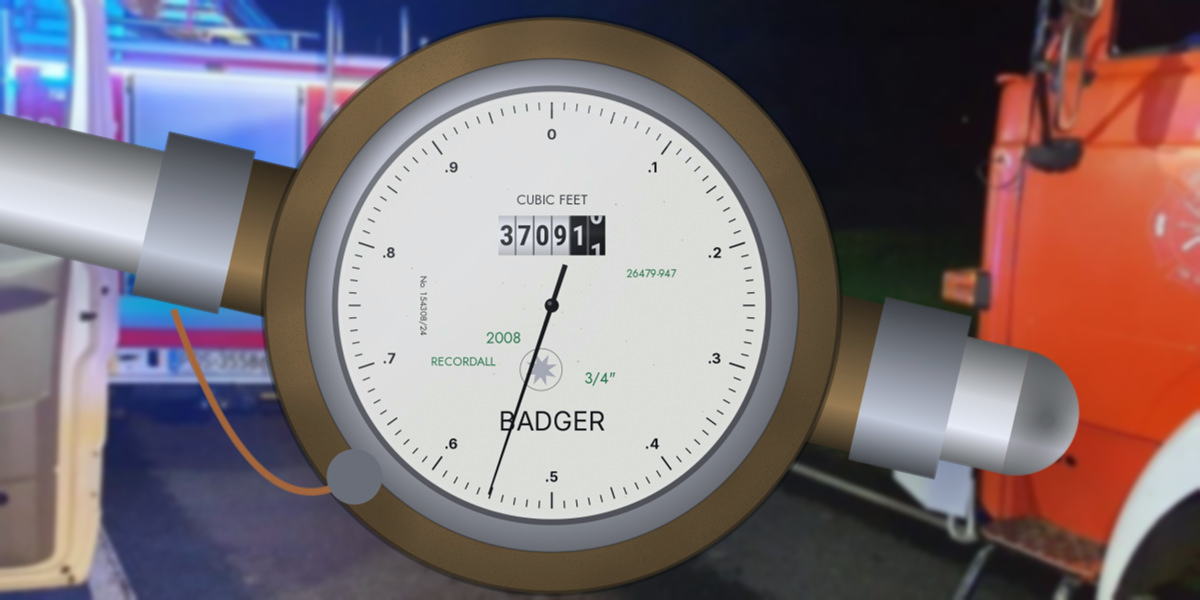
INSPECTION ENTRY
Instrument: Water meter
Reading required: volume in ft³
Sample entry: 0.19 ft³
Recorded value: 370910.55 ft³
